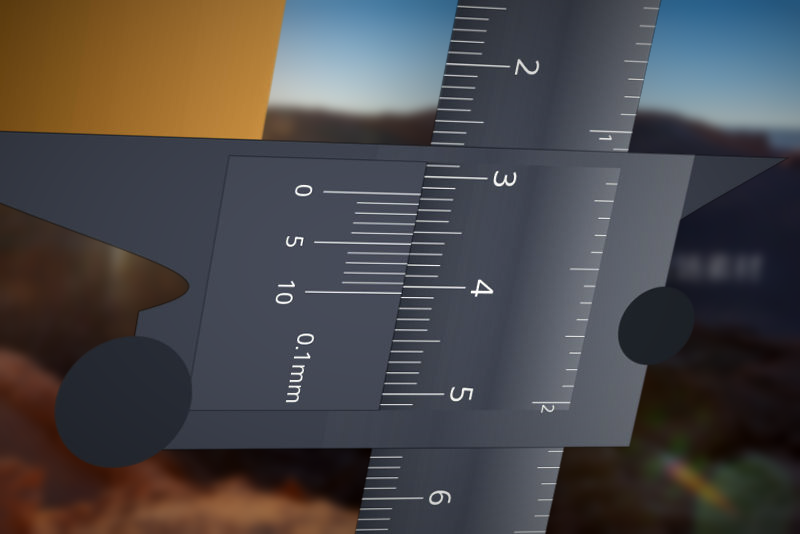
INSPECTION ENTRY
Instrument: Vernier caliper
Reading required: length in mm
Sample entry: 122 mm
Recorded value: 31.6 mm
